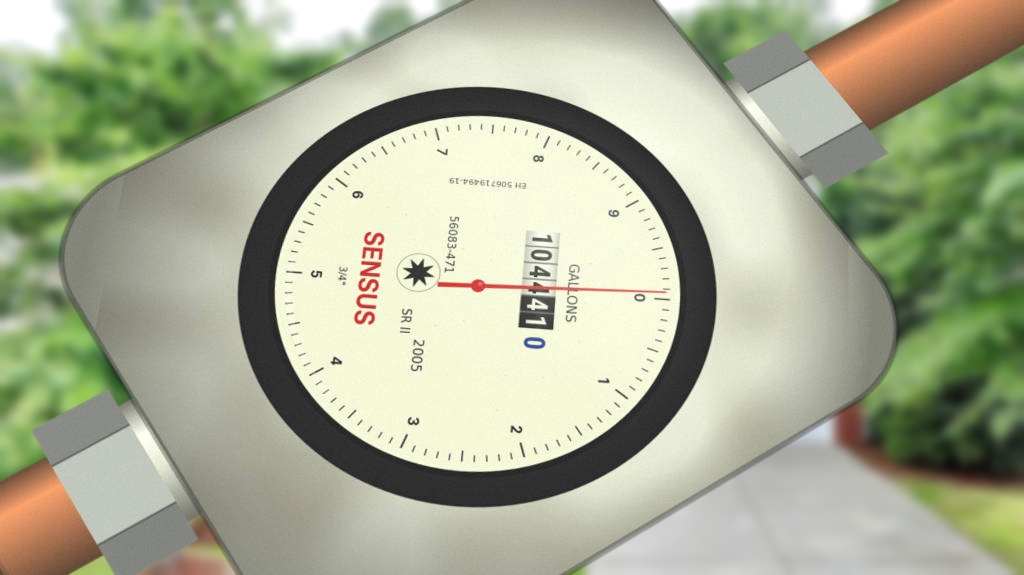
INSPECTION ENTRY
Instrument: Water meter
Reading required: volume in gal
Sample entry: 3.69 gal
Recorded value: 1044409.9 gal
